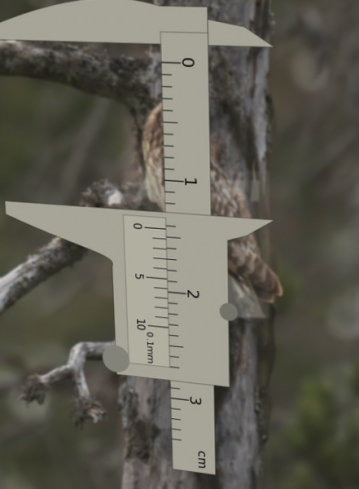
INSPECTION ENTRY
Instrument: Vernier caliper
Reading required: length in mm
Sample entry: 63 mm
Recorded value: 14.3 mm
